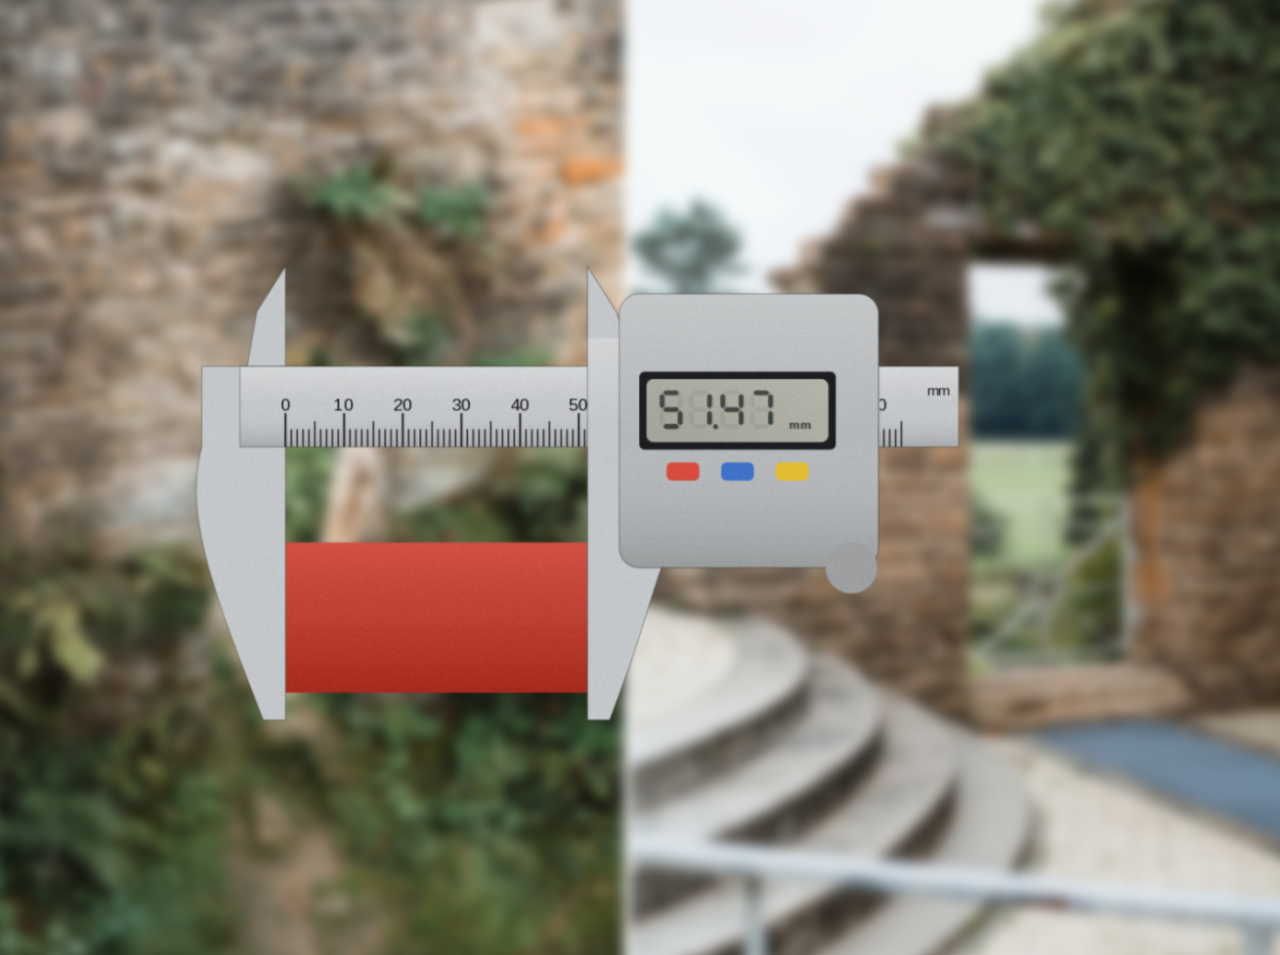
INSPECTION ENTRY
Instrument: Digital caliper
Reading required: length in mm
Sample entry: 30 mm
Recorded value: 51.47 mm
